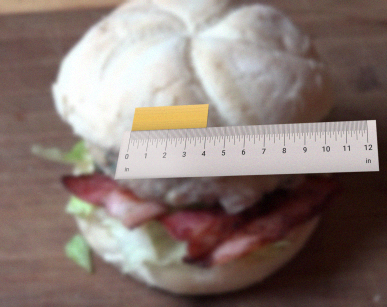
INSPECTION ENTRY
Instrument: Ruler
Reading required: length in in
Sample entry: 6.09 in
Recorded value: 4 in
